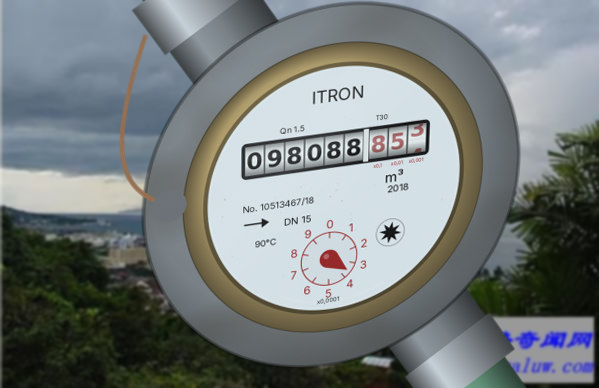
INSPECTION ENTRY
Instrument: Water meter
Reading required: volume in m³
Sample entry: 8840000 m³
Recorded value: 98088.8533 m³
